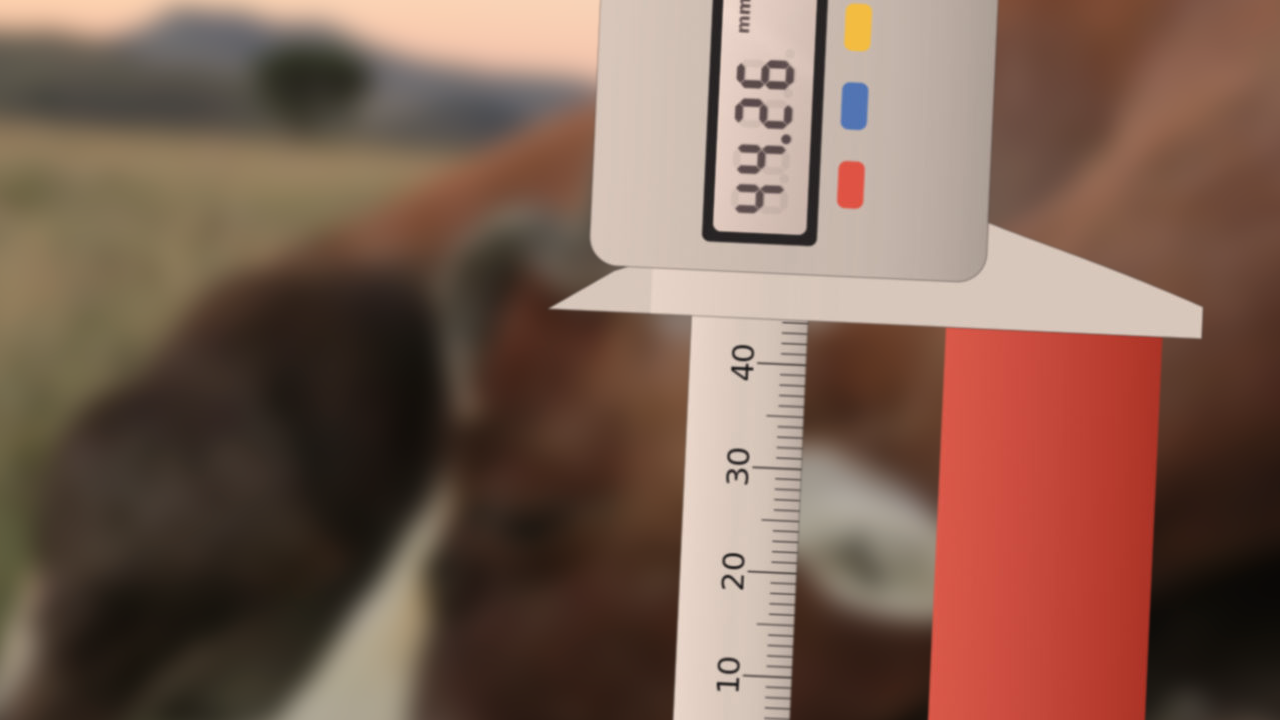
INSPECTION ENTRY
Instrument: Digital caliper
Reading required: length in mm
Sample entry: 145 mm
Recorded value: 44.26 mm
